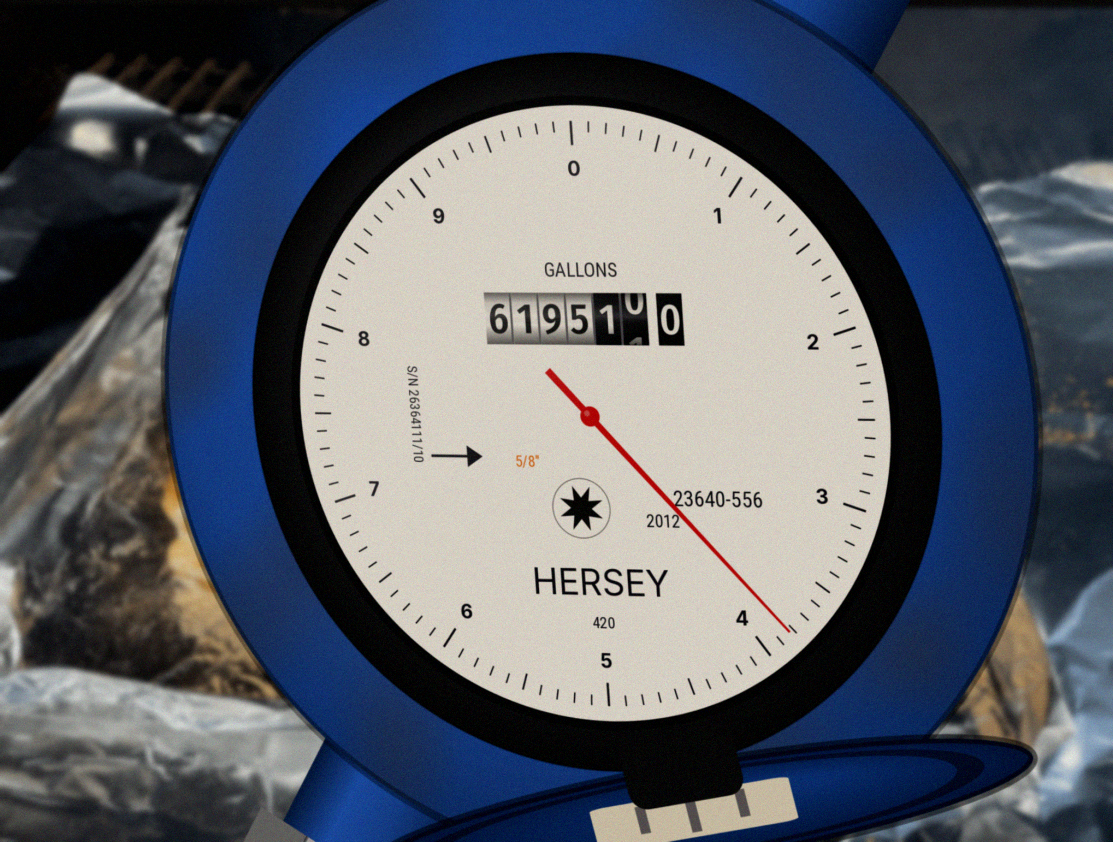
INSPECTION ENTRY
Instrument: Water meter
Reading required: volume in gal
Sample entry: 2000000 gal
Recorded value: 6195103.8 gal
